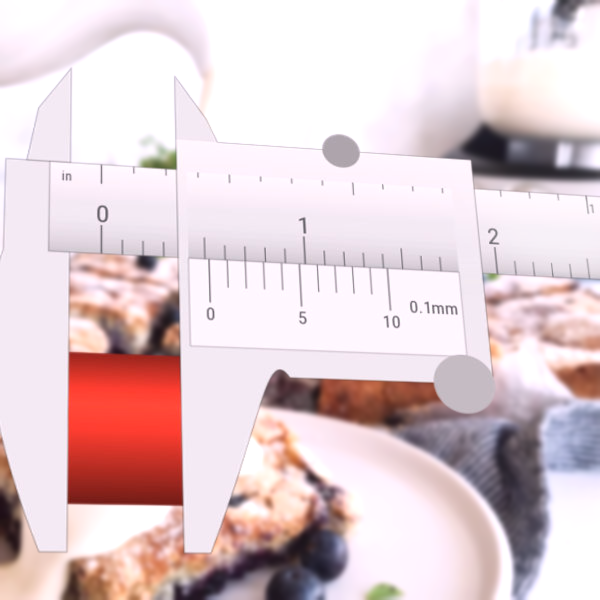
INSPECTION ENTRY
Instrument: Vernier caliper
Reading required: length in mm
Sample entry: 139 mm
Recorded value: 5.2 mm
